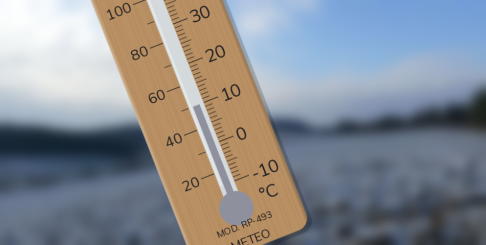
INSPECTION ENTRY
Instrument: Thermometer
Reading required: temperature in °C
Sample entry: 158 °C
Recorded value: 10 °C
